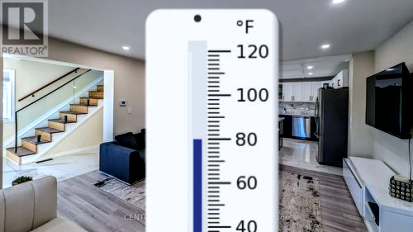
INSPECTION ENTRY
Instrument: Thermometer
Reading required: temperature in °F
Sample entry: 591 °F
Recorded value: 80 °F
